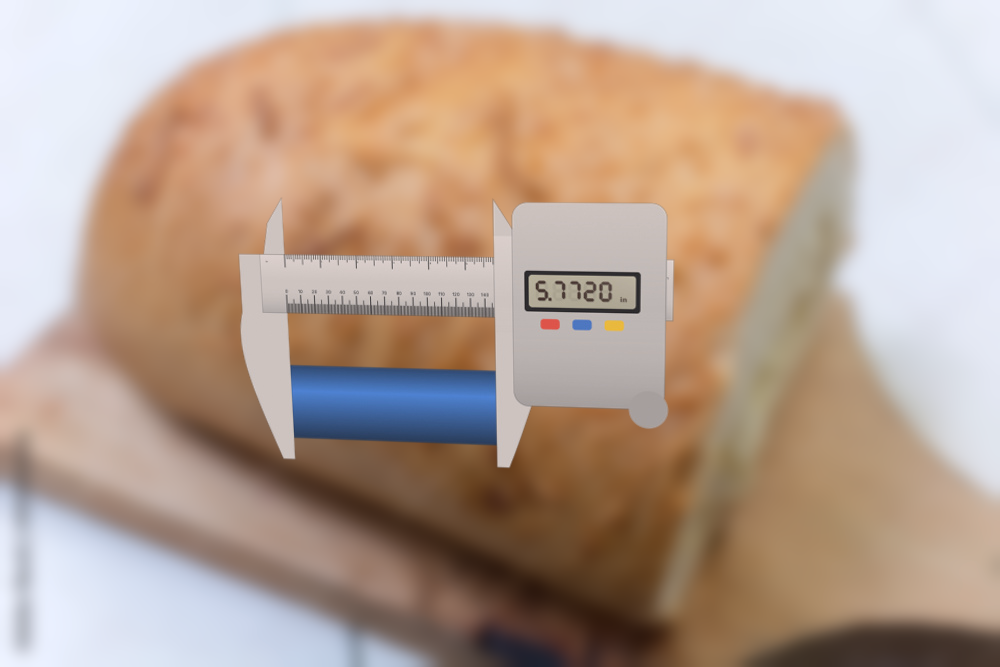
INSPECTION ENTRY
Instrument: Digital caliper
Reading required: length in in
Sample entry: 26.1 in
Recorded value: 5.7720 in
